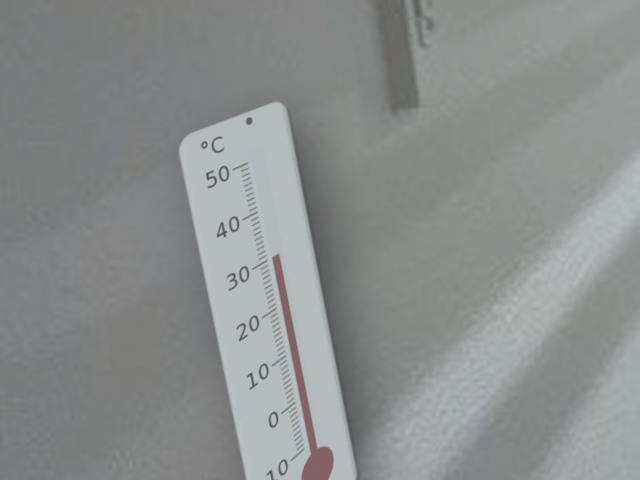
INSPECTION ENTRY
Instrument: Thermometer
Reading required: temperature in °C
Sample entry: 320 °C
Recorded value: 30 °C
